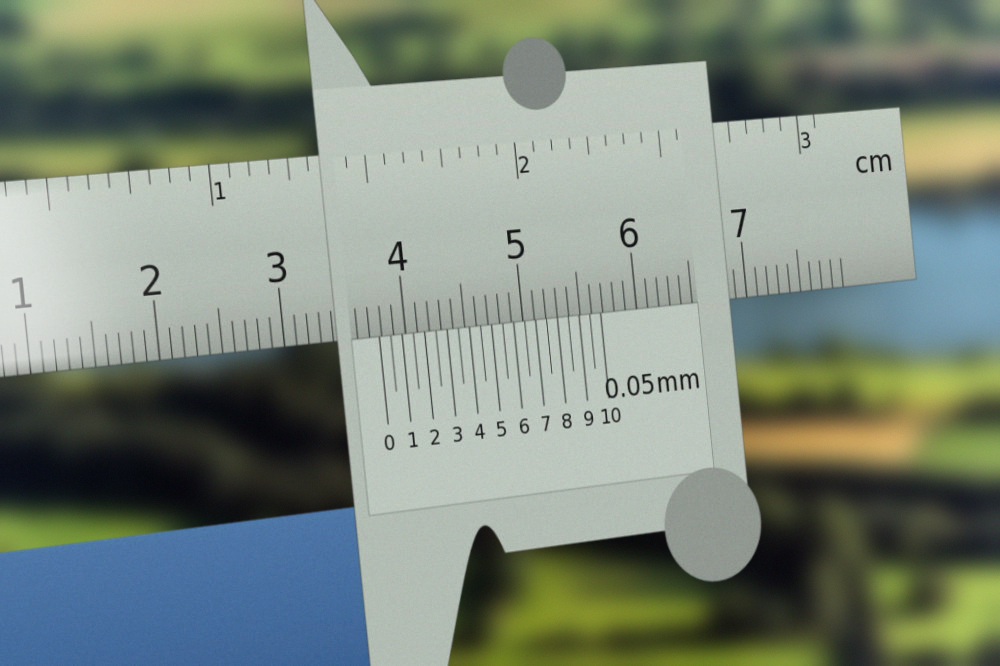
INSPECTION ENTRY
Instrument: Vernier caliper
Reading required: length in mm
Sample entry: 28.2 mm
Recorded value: 37.8 mm
